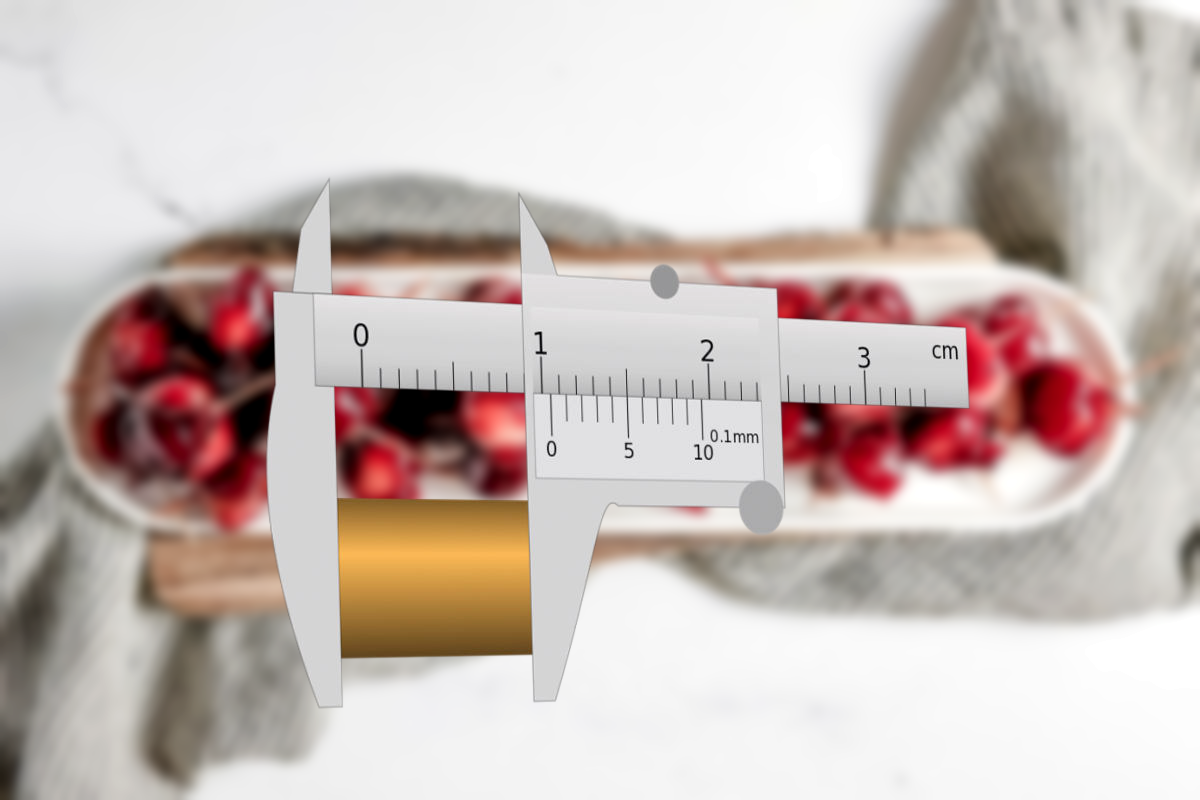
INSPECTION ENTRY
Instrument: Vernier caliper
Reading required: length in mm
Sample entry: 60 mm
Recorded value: 10.5 mm
